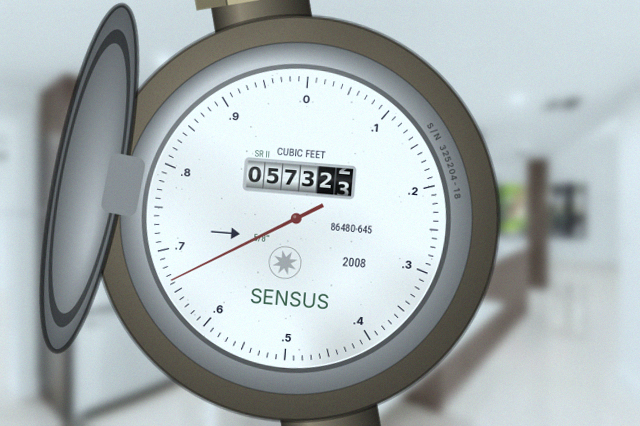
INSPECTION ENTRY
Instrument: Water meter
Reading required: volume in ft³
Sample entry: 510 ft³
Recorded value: 57322.66 ft³
